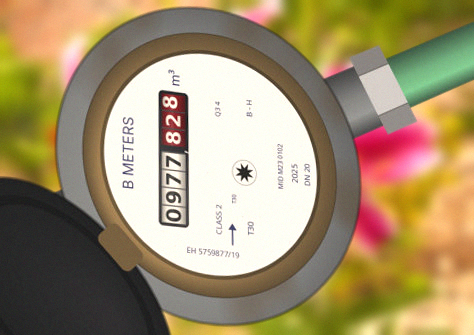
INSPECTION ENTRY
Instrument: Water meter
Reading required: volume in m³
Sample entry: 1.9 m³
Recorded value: 977.828 m³
